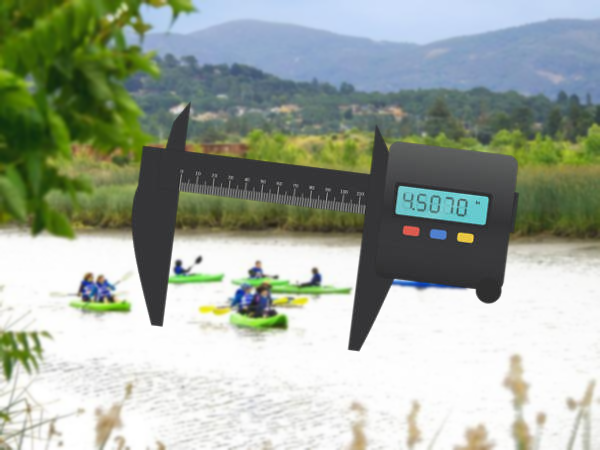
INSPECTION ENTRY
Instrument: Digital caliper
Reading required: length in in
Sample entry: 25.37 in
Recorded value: 4.5070 in
